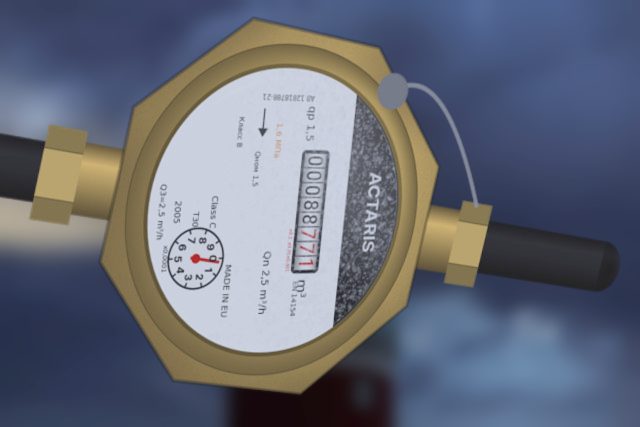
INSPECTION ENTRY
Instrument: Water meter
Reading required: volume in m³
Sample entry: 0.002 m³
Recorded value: 88.7710 m³
